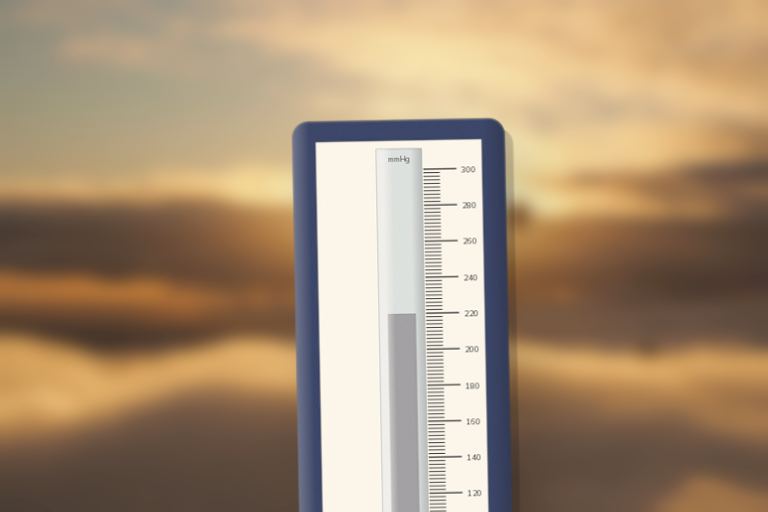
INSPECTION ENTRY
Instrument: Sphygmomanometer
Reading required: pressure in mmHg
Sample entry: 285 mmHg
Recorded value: 220 mmHg
